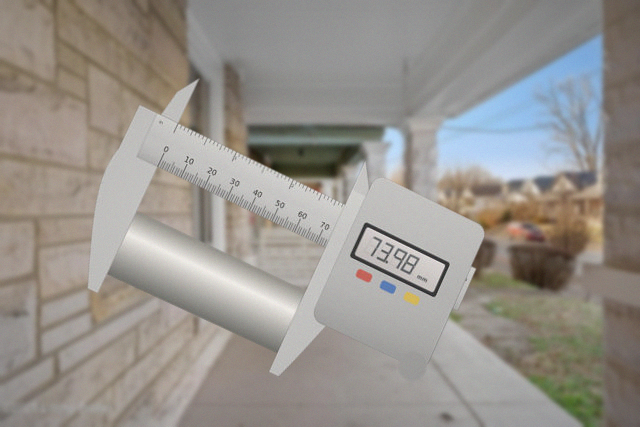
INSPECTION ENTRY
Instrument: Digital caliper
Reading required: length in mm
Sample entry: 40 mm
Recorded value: 73.98 mm
